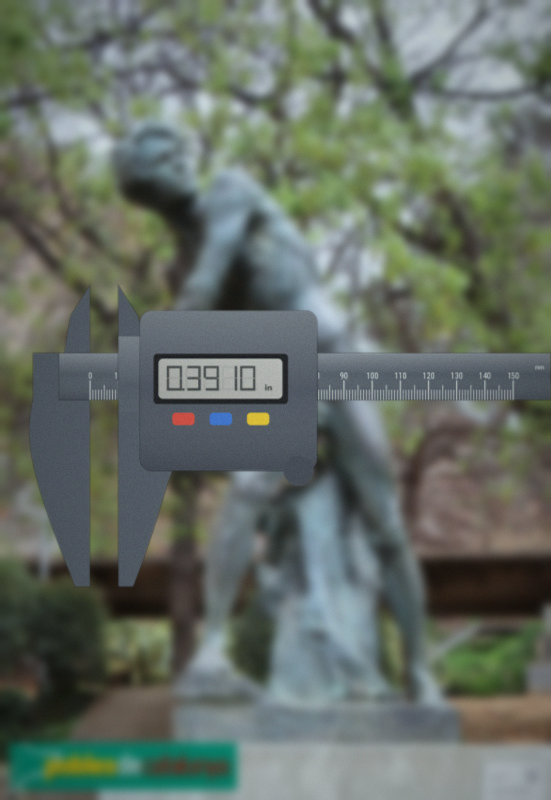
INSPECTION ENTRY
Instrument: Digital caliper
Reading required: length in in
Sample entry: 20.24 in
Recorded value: 0.3910 in
